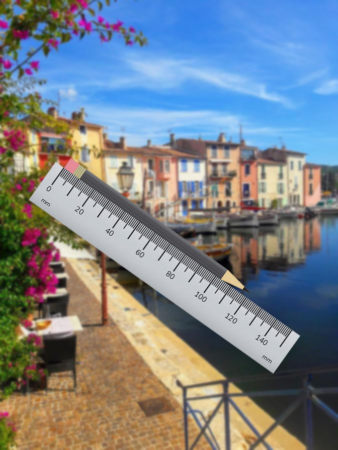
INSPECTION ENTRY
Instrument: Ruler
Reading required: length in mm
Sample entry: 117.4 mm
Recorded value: 120 mm
